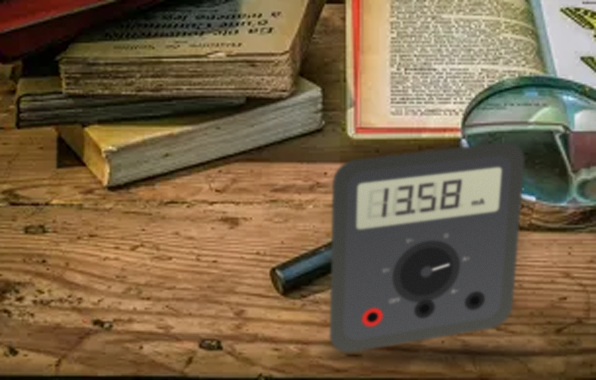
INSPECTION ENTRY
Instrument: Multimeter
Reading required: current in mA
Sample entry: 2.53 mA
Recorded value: 13.58 mA
